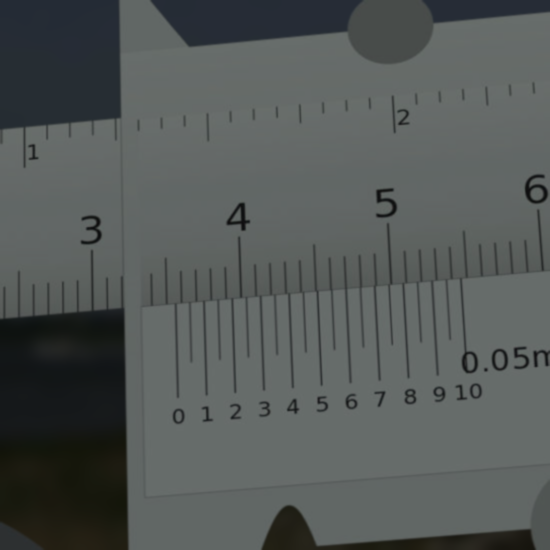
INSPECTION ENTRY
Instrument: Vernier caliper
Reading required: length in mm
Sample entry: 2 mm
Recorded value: 35.6 mm
